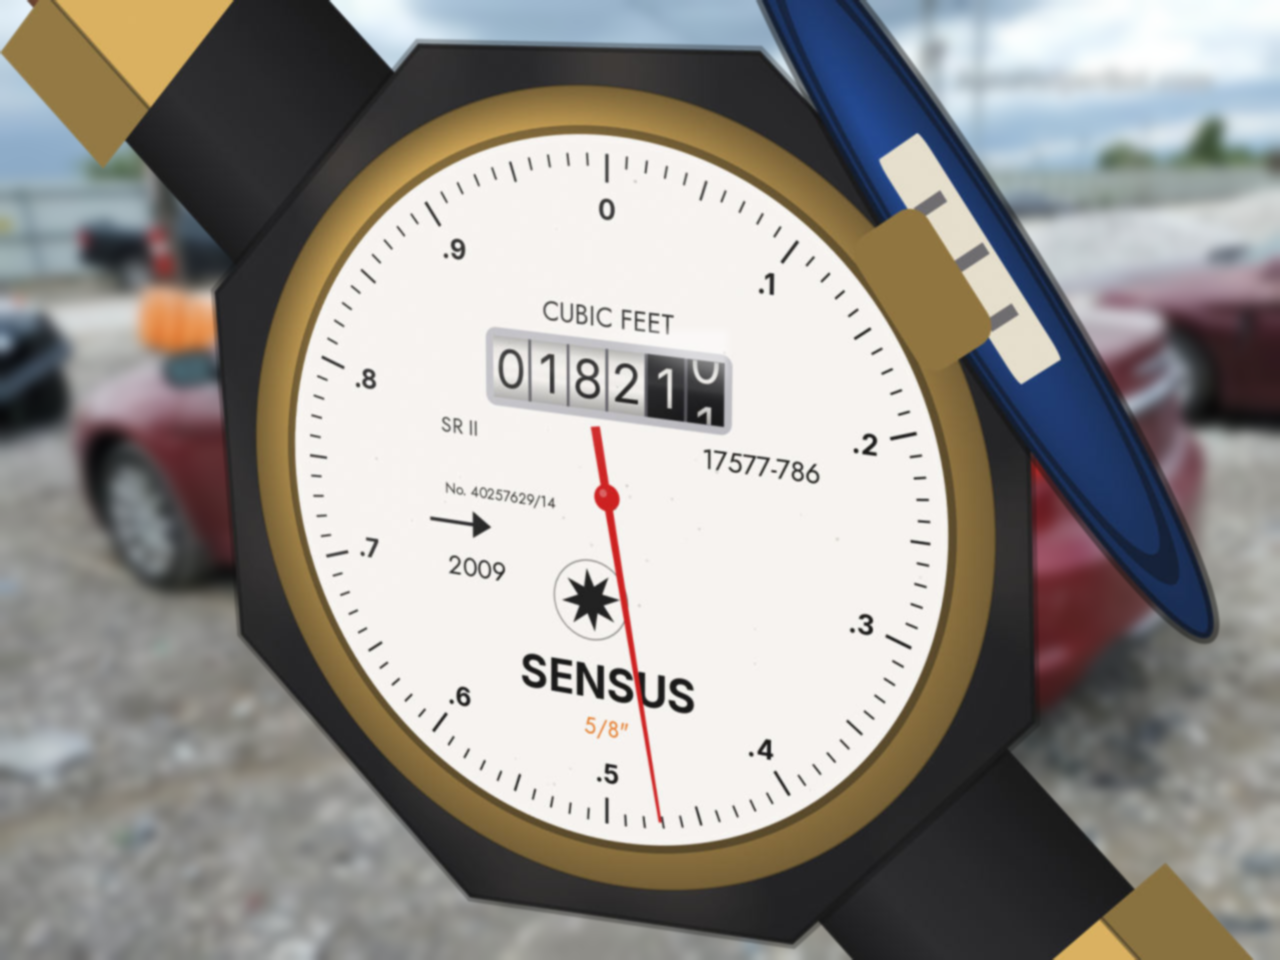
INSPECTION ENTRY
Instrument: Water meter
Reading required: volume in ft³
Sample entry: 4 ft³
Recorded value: 18210.47 ft³
